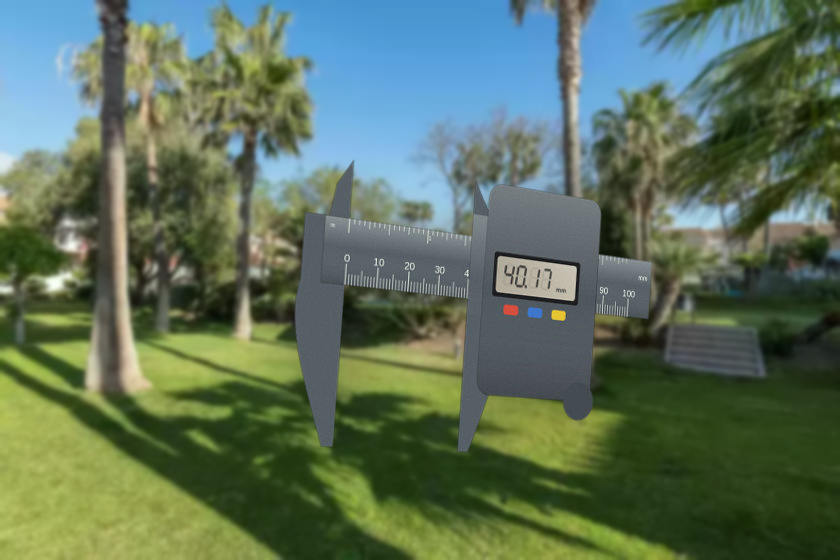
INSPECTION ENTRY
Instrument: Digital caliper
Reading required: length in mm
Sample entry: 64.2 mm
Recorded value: 40.17 mm
